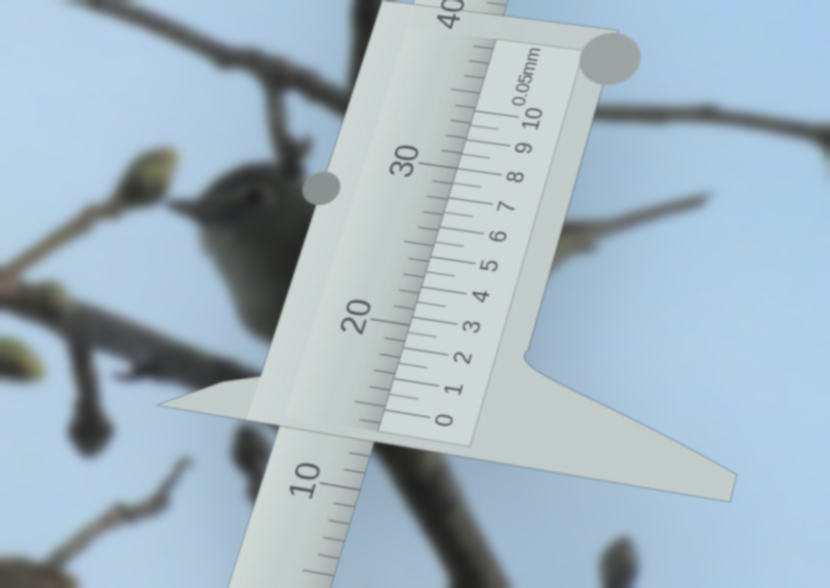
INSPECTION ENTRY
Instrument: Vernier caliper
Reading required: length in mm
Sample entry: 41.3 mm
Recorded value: 14.8 mm
